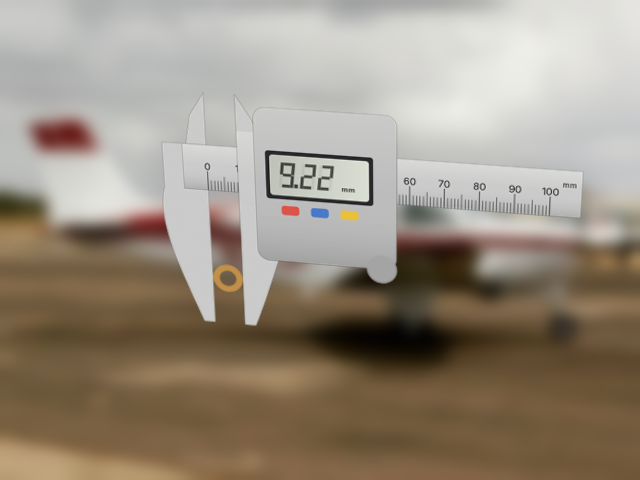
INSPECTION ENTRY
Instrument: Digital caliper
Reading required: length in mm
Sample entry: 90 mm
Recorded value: 9.22 mm
